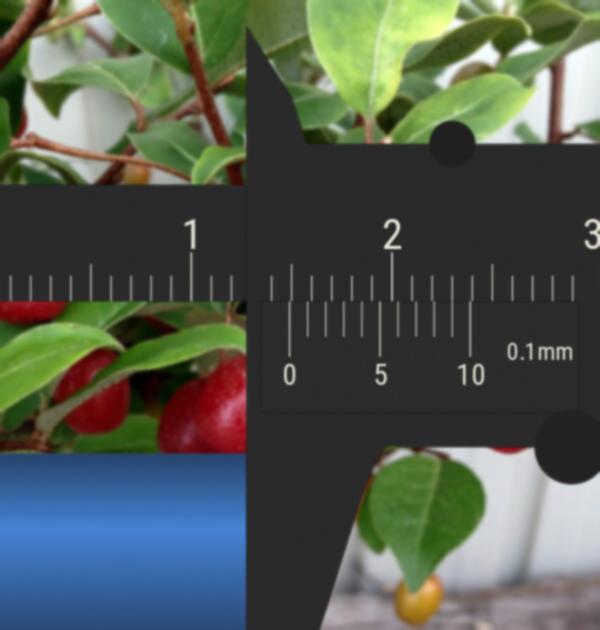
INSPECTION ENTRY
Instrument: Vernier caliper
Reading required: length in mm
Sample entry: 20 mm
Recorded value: 14.9 mm
